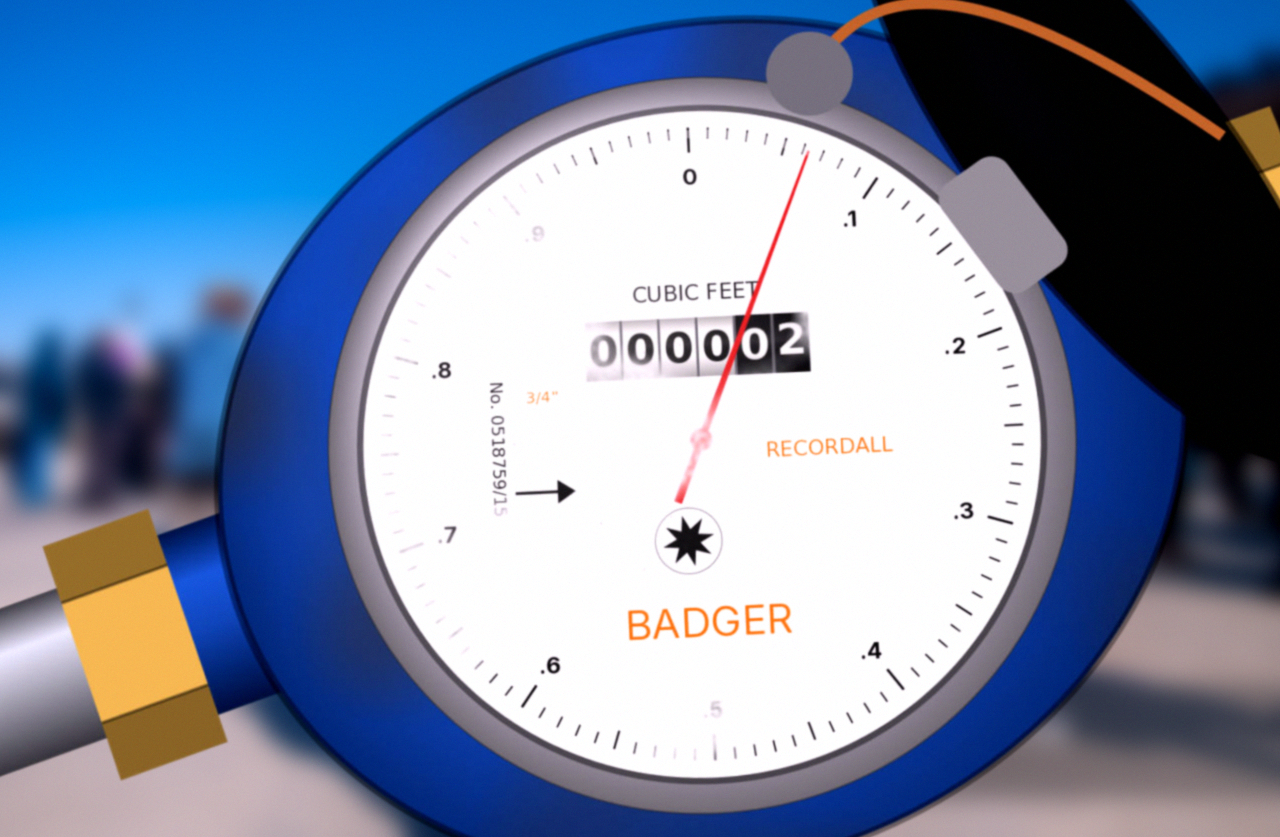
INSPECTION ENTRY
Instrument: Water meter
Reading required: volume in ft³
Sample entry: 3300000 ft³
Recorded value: 2.06 ft³
